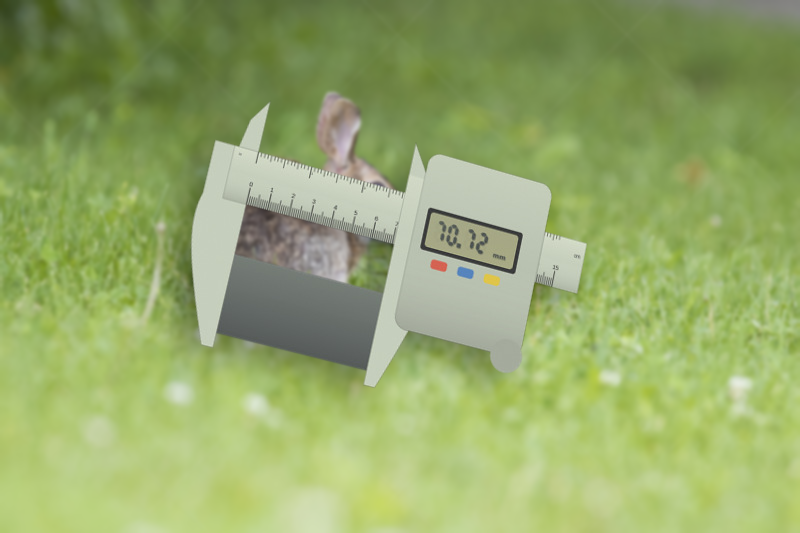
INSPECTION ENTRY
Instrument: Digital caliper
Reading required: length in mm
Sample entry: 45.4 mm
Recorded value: 70.72 mm
